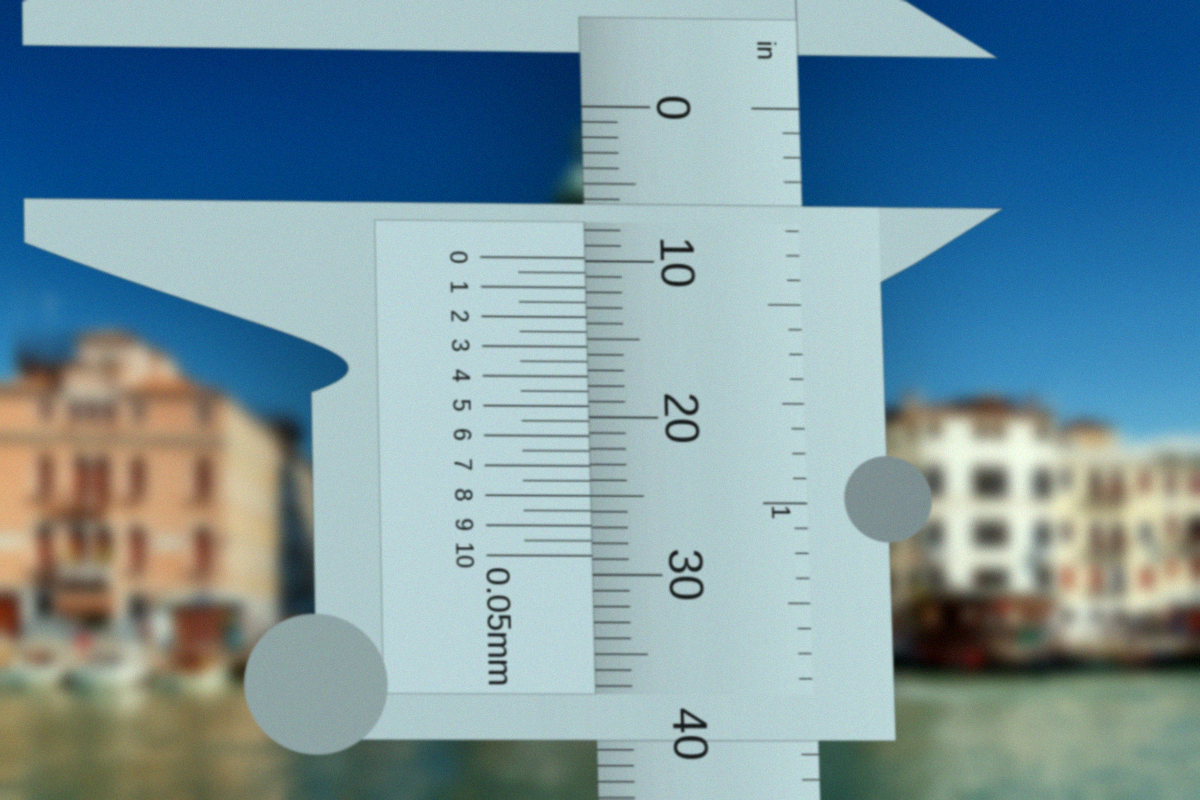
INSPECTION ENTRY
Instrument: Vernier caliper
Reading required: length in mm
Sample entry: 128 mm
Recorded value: 9.8 mm
